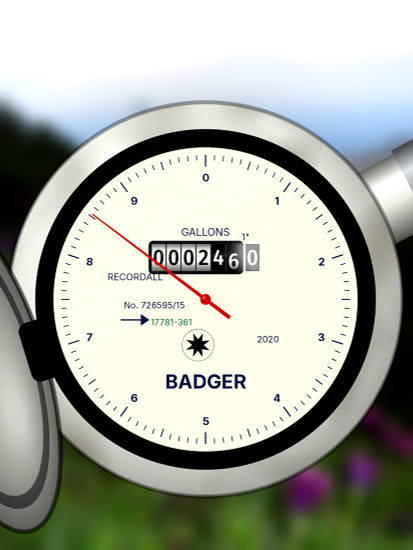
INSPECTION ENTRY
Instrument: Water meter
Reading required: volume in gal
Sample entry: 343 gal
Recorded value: 2458.5 gal
